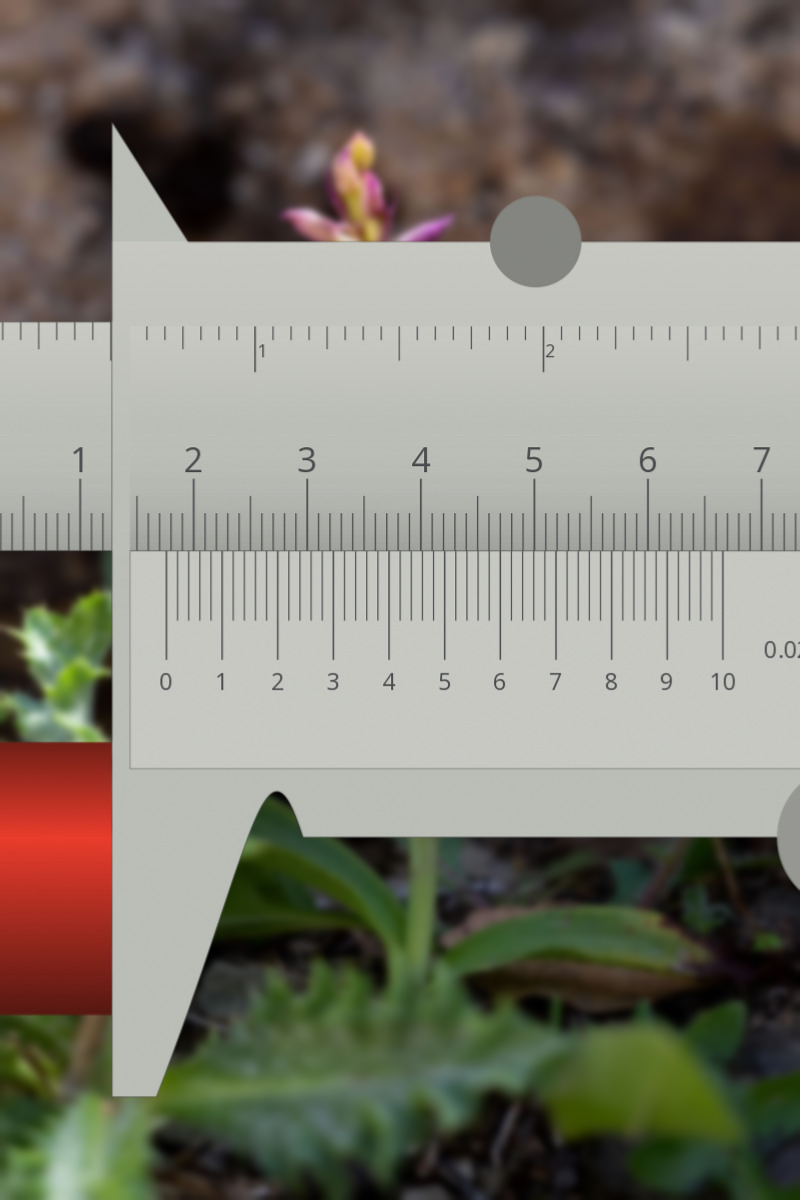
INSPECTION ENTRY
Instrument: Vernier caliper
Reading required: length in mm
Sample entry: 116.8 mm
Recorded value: 17.6 mm
